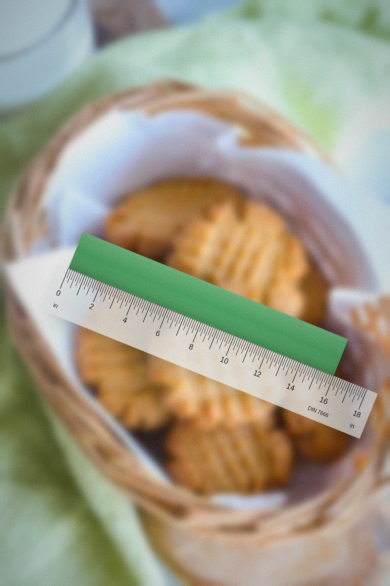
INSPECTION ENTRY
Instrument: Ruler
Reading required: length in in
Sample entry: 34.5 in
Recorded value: 16 in
